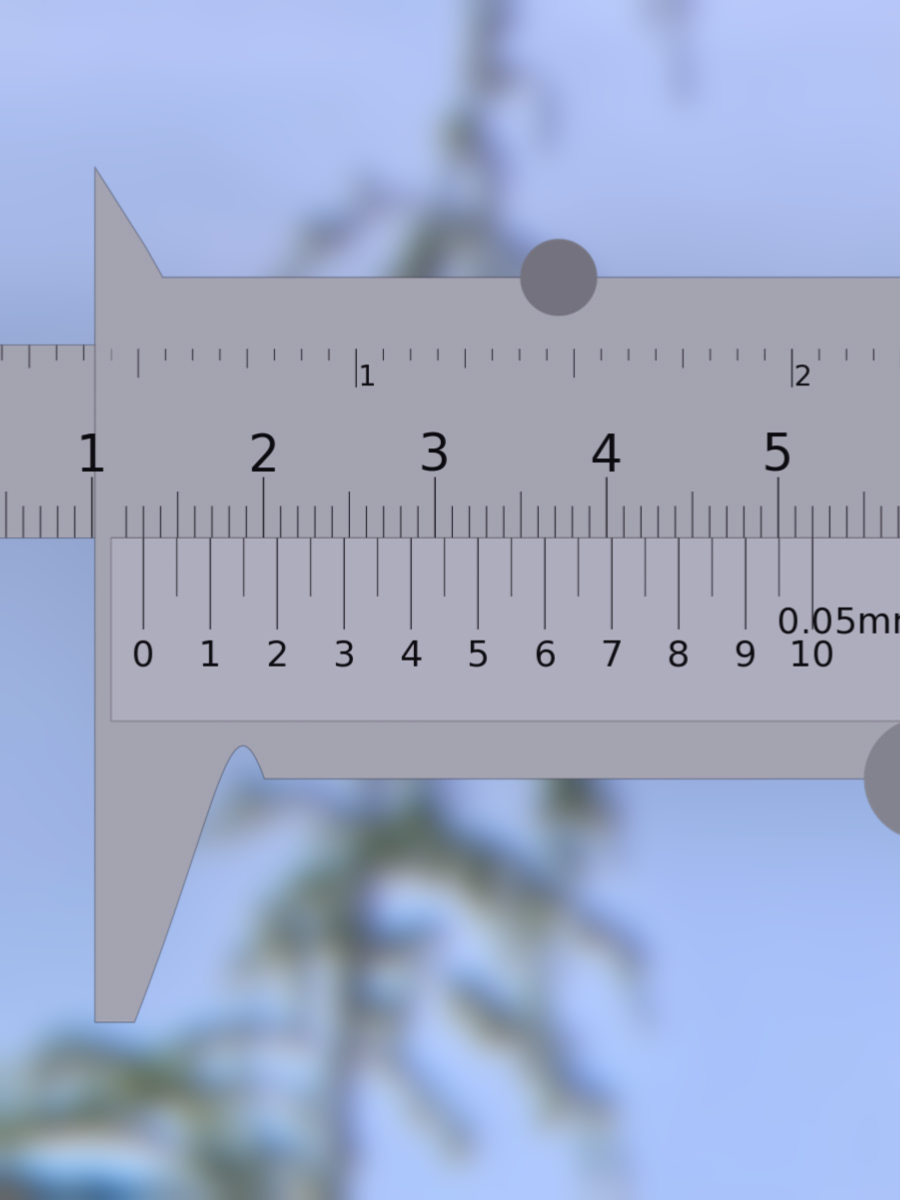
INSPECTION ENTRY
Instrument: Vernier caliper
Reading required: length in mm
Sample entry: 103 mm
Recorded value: 13.0 mm
